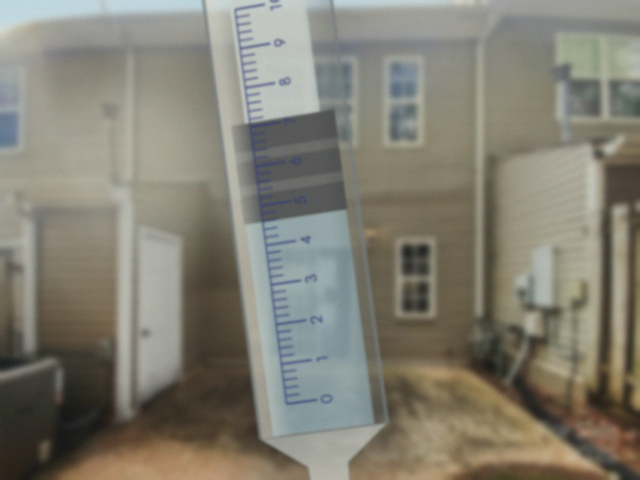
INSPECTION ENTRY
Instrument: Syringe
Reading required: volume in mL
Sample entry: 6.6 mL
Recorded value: 4.6 mL
